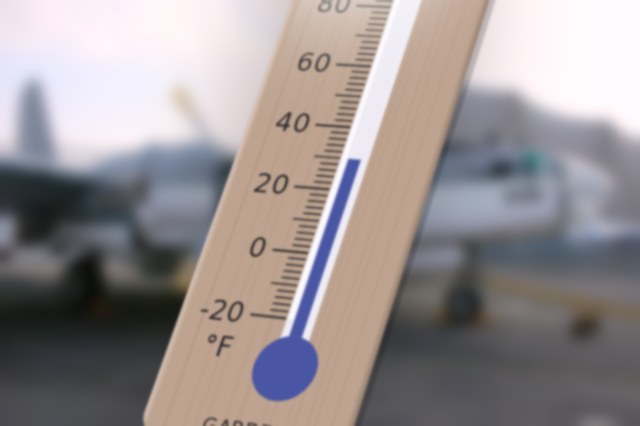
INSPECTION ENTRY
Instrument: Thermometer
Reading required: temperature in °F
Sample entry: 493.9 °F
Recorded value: 30 °F
